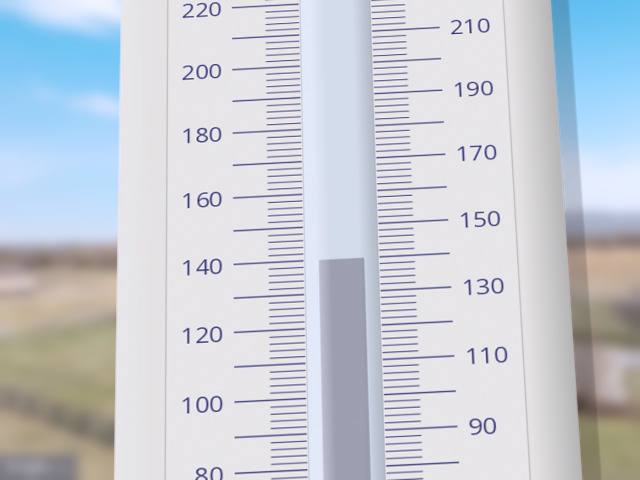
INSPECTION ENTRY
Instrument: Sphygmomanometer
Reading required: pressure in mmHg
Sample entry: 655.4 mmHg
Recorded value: 140 mmHg
